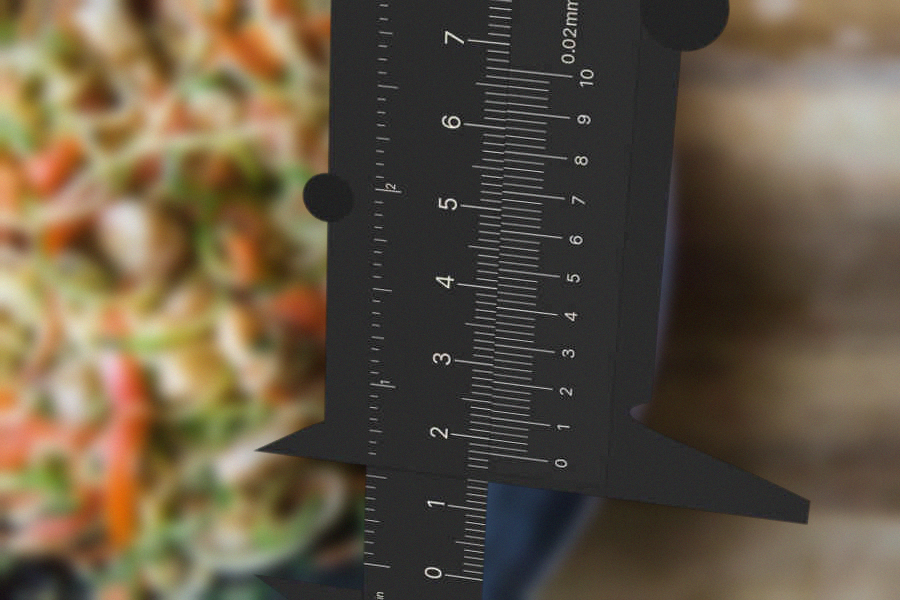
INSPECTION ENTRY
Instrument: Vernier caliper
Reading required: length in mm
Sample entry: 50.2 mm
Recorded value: 18.0 mm
